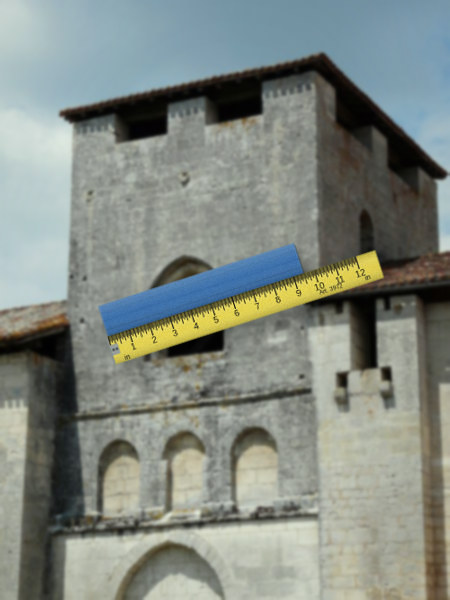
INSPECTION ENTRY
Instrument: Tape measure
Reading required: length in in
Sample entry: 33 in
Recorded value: 9.5 in
